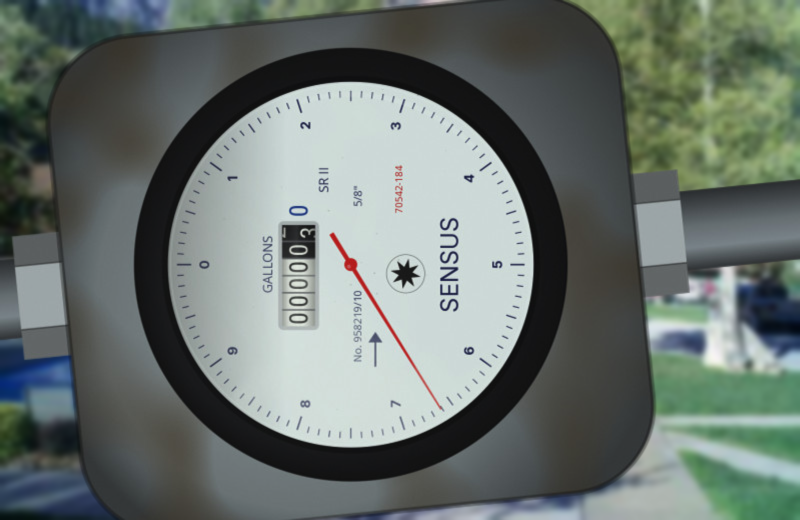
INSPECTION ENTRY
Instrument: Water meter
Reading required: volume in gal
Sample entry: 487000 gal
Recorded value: 26.6 gal
